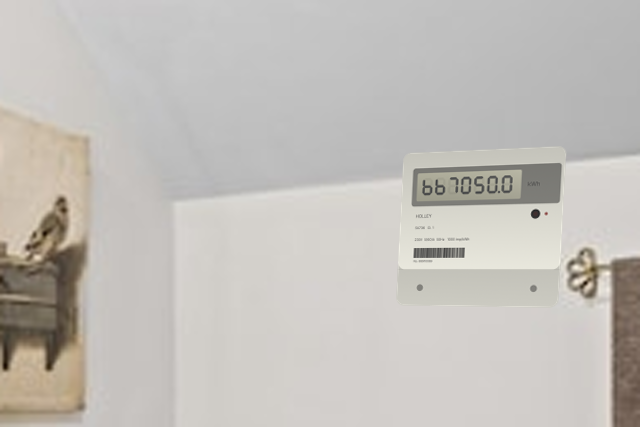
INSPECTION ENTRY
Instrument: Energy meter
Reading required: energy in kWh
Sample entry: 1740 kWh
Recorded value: 667050.0 kWh
